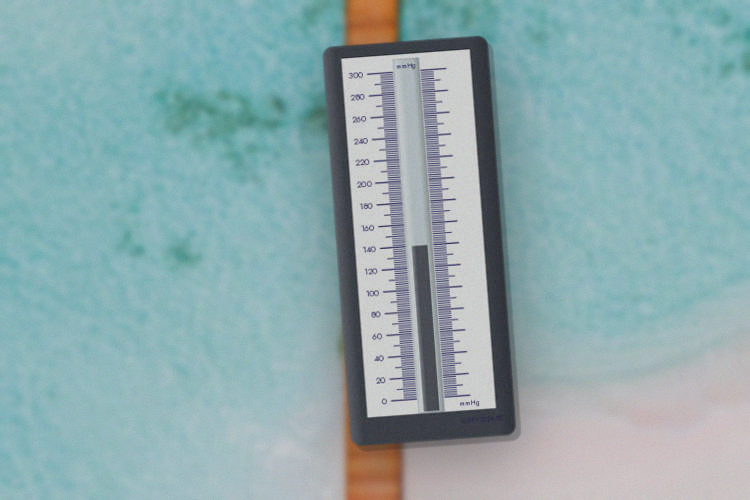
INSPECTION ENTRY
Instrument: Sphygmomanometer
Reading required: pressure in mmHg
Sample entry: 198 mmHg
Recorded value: 140 mmHg
